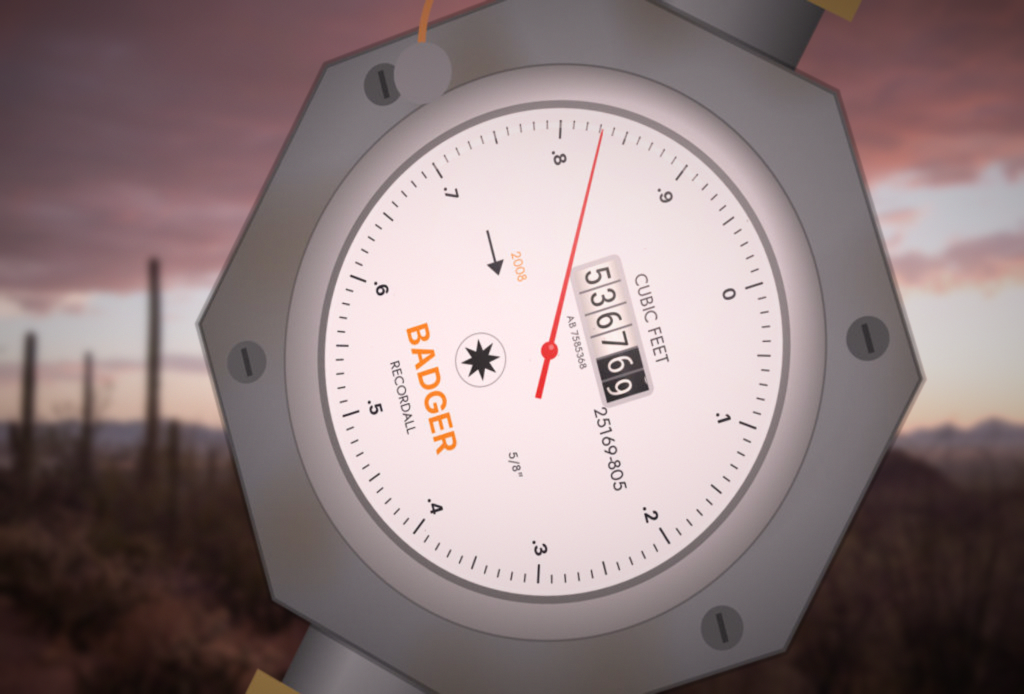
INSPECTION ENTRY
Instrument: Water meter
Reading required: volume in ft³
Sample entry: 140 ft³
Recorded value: 536768.83 ft³
